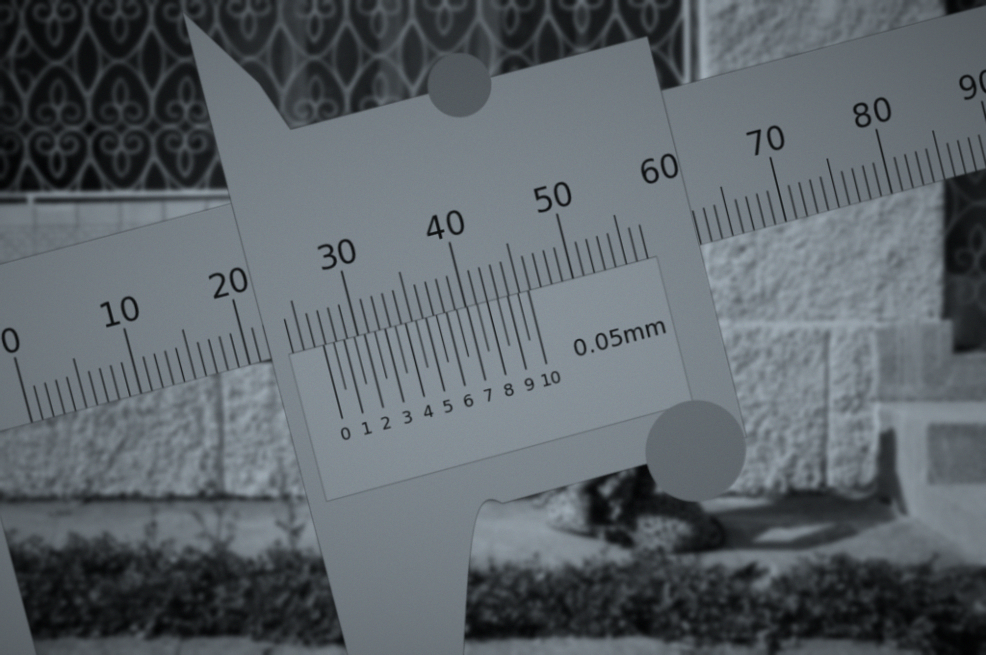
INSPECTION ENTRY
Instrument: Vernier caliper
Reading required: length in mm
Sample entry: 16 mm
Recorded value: 26.8 mm
